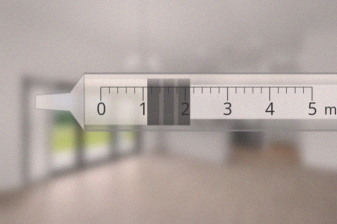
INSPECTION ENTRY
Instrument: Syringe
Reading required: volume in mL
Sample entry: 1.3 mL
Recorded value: 1.1 mL
